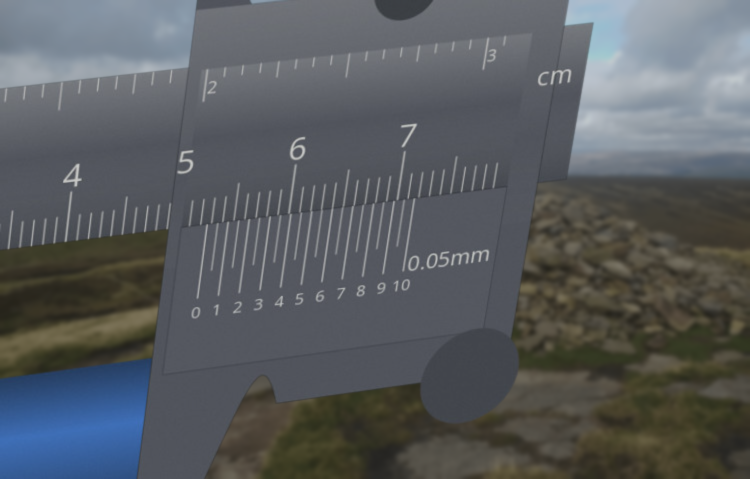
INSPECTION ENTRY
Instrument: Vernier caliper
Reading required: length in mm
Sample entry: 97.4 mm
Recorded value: 52.6 mm
